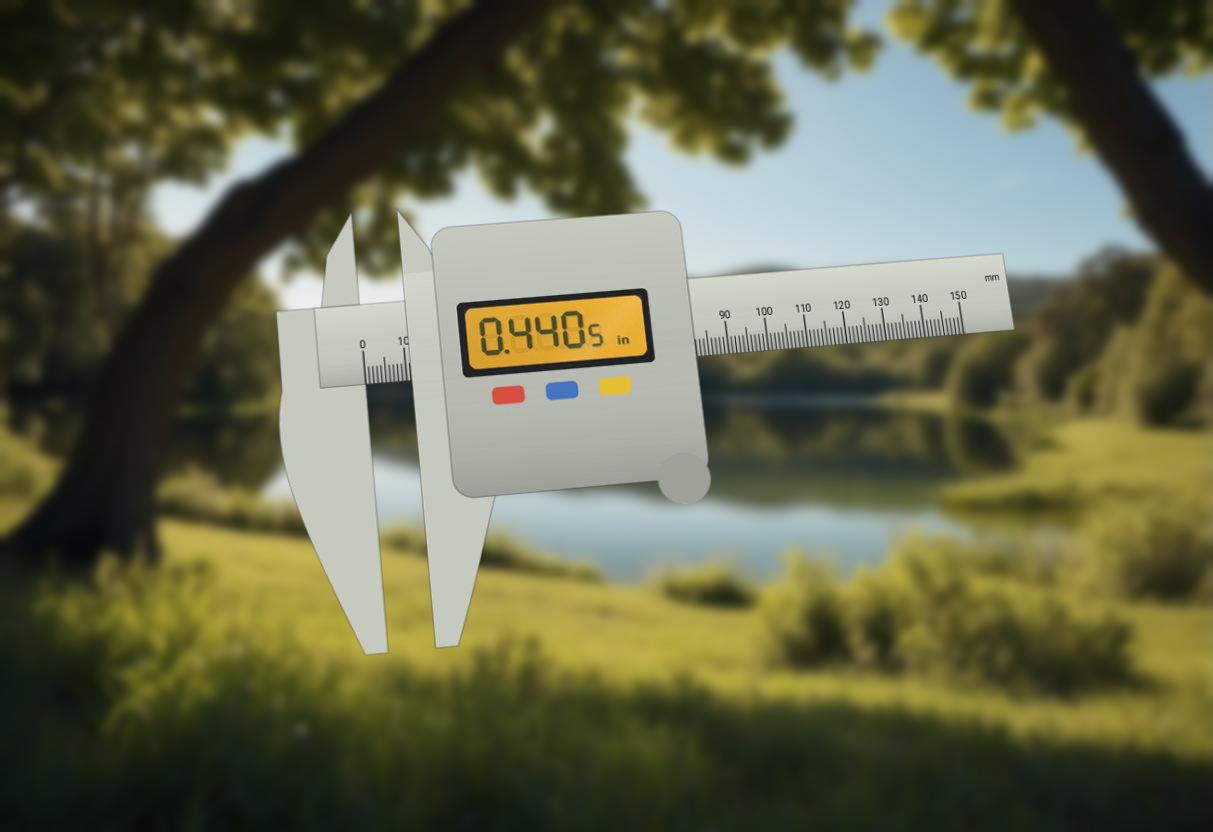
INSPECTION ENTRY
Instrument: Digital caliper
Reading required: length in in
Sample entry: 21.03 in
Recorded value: 0.4405 in
